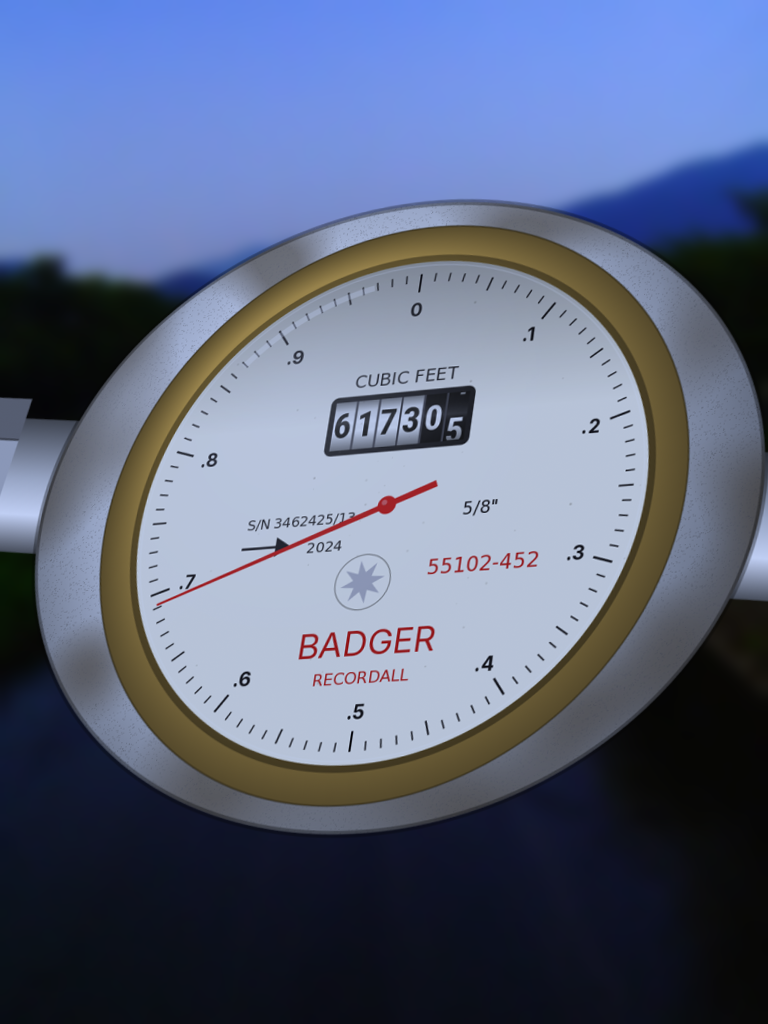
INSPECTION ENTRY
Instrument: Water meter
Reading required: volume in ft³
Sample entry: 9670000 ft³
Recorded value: 617304.69 ft³
